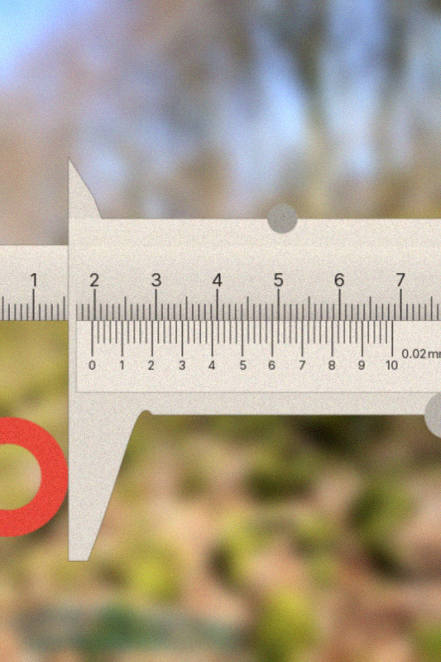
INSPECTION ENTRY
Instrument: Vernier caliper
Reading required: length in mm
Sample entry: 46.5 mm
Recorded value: 19.6 mm
